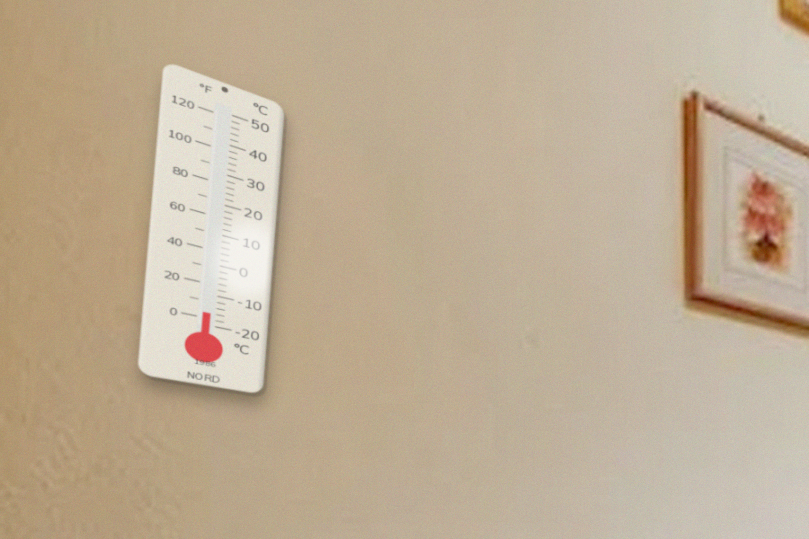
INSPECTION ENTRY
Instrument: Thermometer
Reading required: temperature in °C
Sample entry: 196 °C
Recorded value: -16 °C
